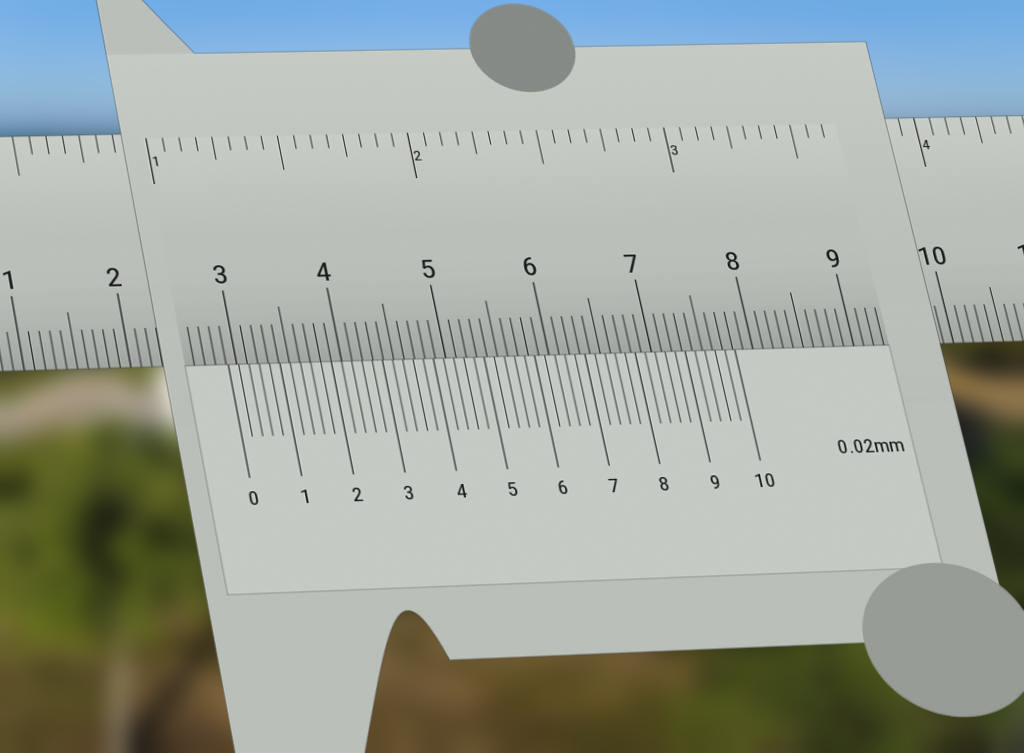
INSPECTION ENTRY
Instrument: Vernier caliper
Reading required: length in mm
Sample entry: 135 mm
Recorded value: 29.2 mm
